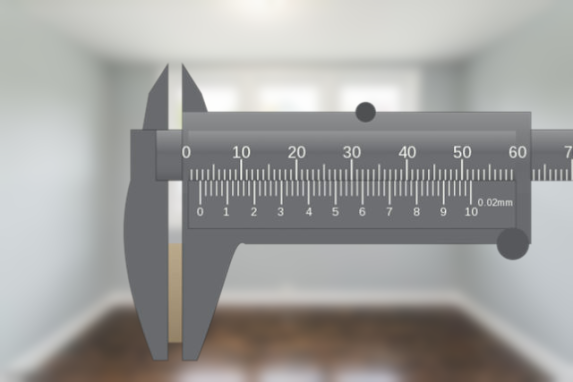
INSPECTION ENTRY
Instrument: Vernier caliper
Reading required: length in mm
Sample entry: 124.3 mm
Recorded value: 2.6 mm
